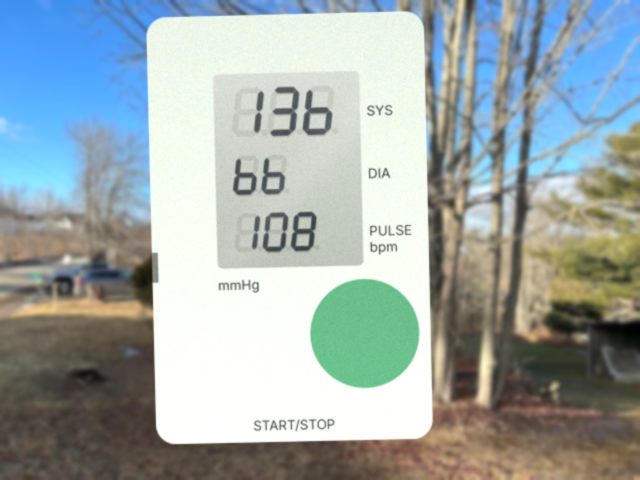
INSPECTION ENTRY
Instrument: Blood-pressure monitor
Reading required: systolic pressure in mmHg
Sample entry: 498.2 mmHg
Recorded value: 136 mmHg
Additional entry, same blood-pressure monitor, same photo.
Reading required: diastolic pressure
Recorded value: 66 mmHg
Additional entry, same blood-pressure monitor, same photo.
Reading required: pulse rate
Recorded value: 108 bpm
